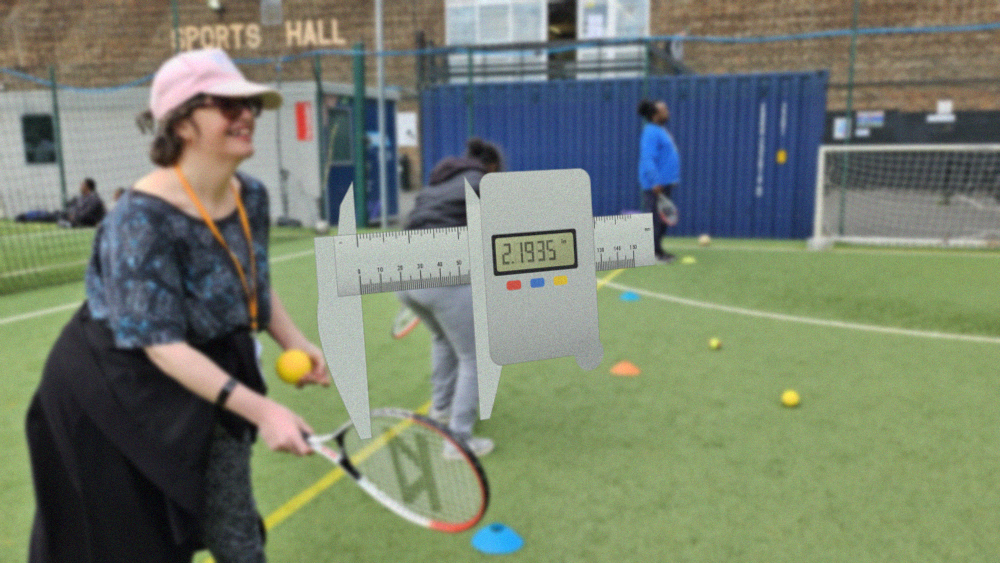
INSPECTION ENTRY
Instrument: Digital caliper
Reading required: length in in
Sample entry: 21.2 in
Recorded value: 2.1935 in
